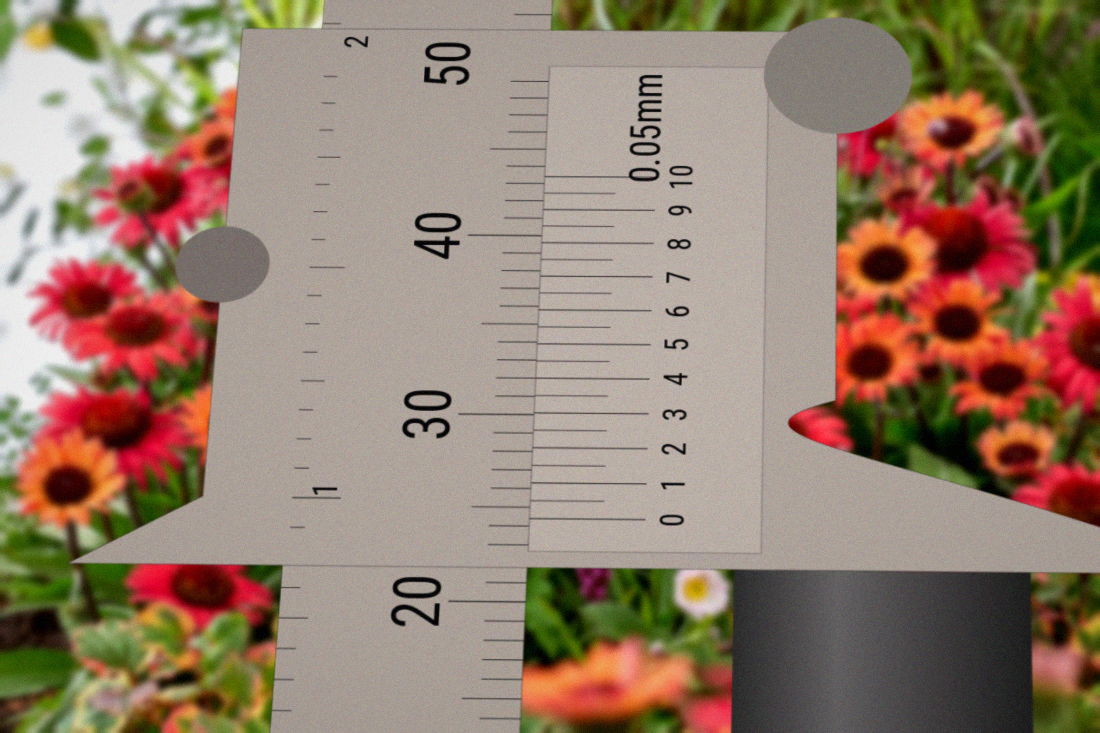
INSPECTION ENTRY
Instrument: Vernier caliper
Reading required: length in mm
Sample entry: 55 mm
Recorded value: 24.4 mm
